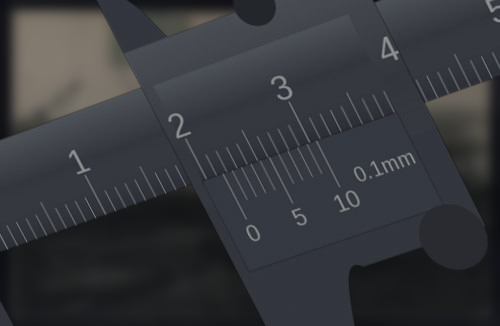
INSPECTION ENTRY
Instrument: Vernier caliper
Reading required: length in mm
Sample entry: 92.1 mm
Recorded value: 21.6 mm
